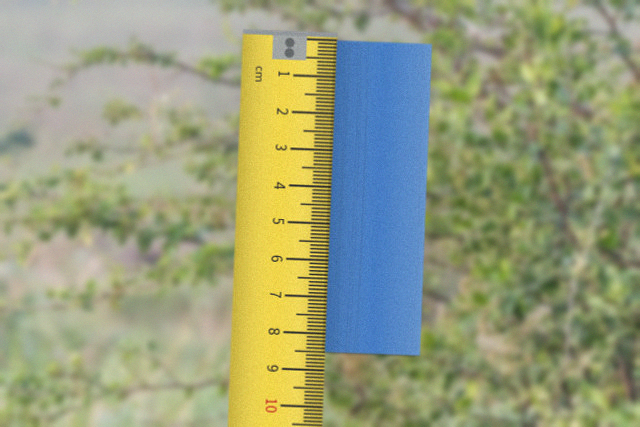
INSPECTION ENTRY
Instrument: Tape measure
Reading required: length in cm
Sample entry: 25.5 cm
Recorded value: 8.5 cm
